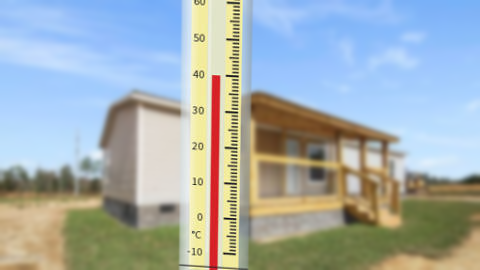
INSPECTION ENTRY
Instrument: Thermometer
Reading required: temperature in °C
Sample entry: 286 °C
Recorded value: 40 °C
